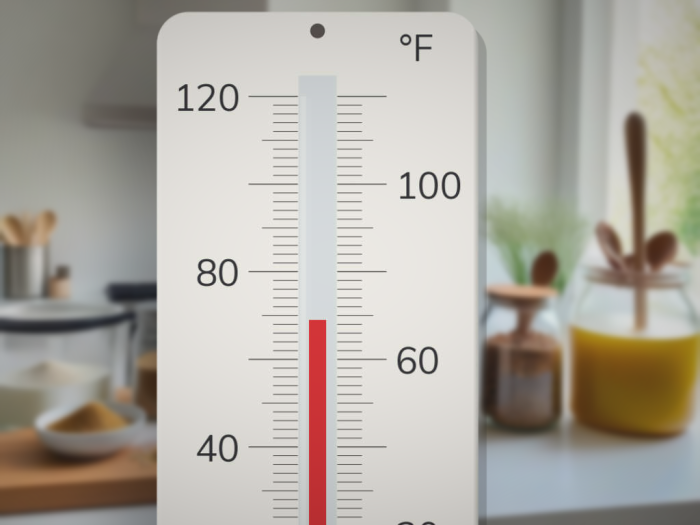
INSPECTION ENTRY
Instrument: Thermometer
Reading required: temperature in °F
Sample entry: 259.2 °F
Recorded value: 69 °F
